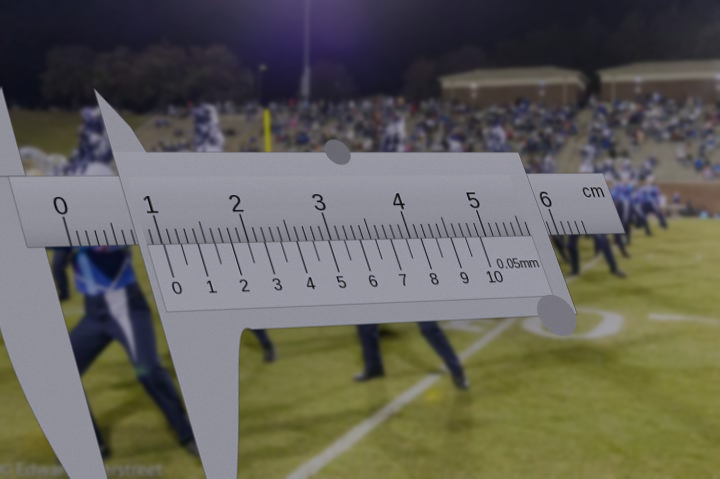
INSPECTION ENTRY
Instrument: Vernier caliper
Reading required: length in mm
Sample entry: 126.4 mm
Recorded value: 10.2 mm
